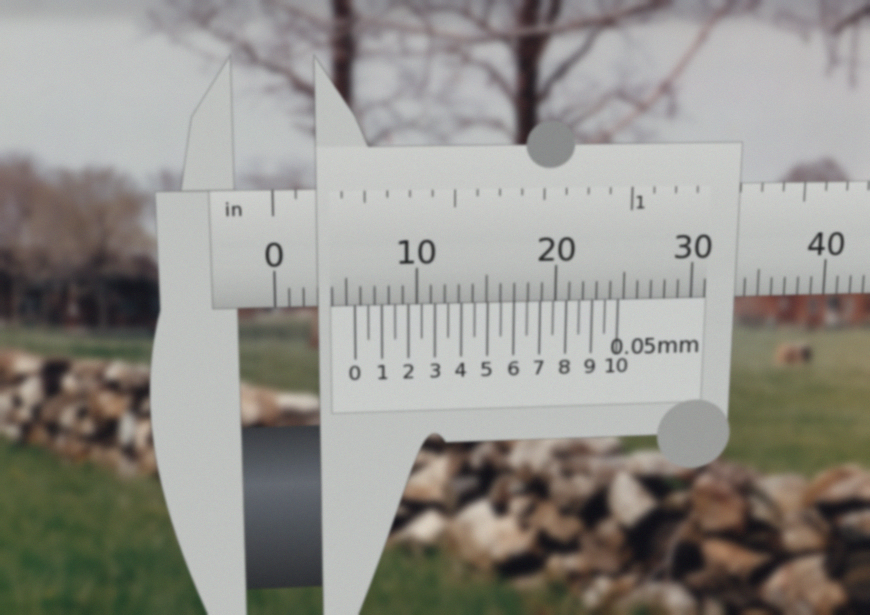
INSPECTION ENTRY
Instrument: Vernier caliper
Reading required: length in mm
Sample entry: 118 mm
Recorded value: 5.6 mm
